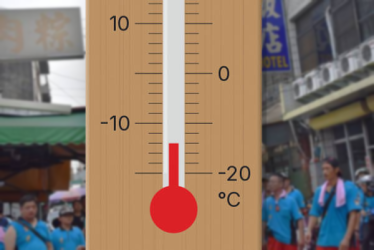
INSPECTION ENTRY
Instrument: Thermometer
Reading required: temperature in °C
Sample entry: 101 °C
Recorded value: -14 °C
